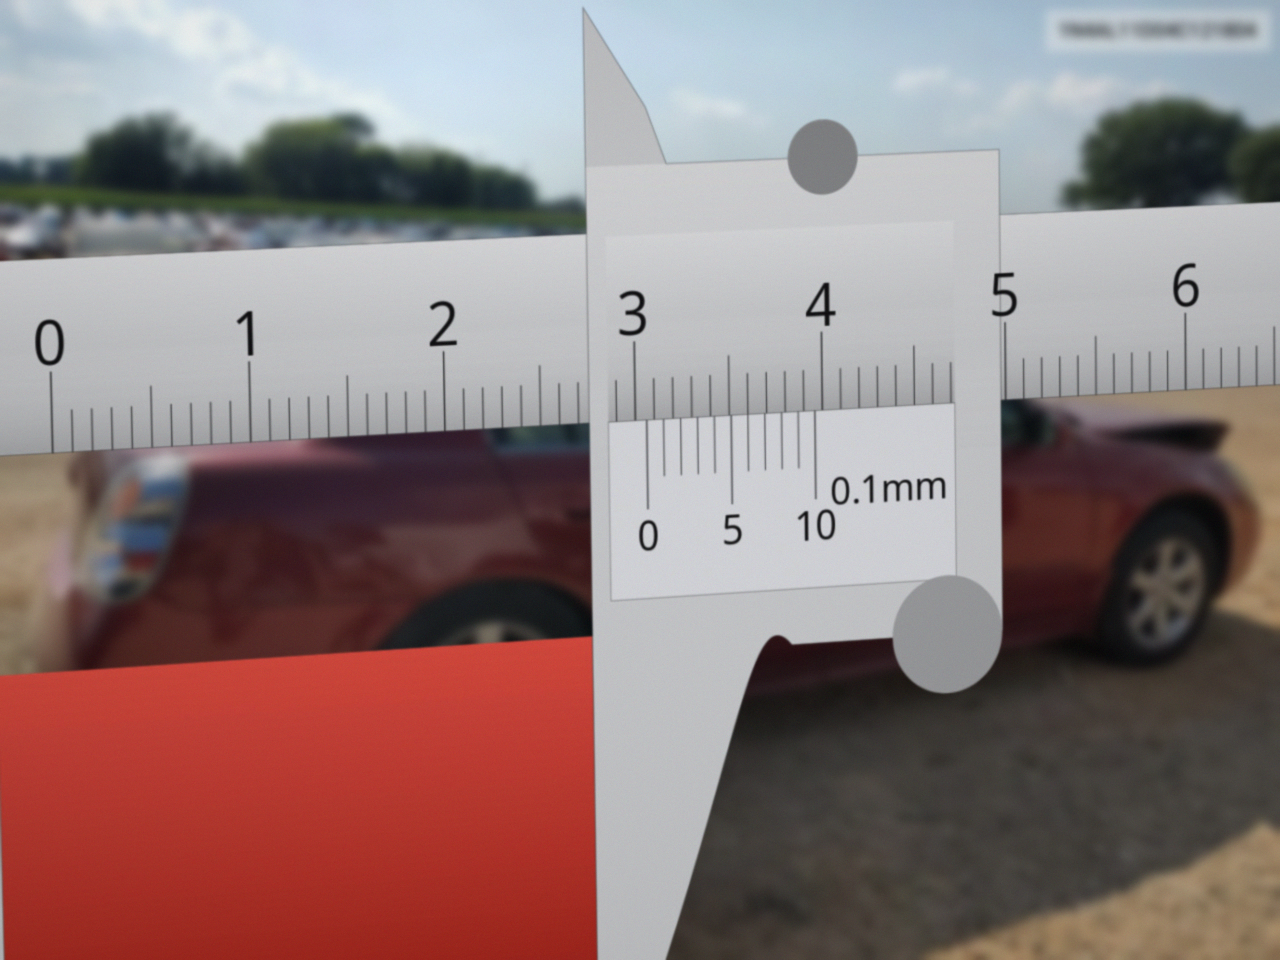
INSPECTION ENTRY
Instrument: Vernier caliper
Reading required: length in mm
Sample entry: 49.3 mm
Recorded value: 30.6 mm
